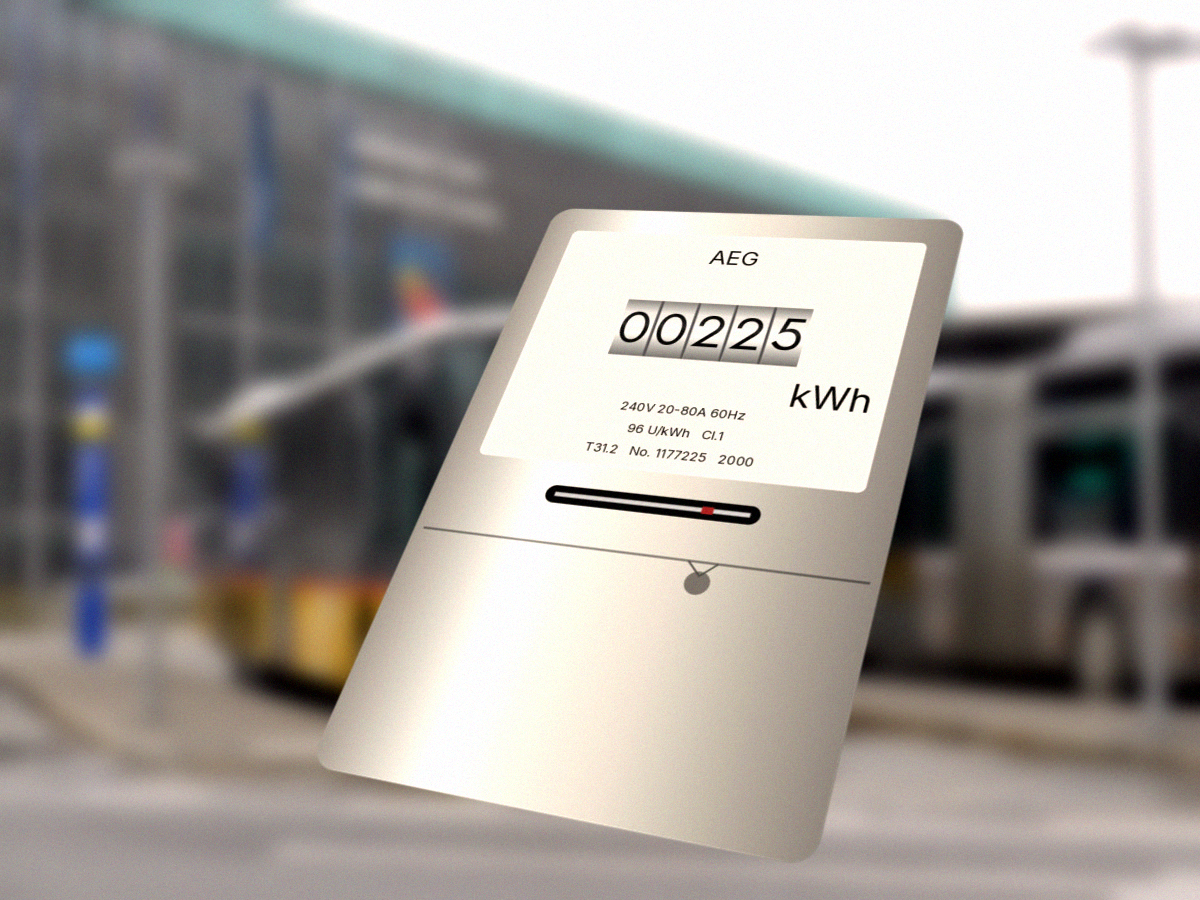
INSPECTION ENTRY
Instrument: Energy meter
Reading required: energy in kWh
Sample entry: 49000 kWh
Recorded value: 225 kWh
